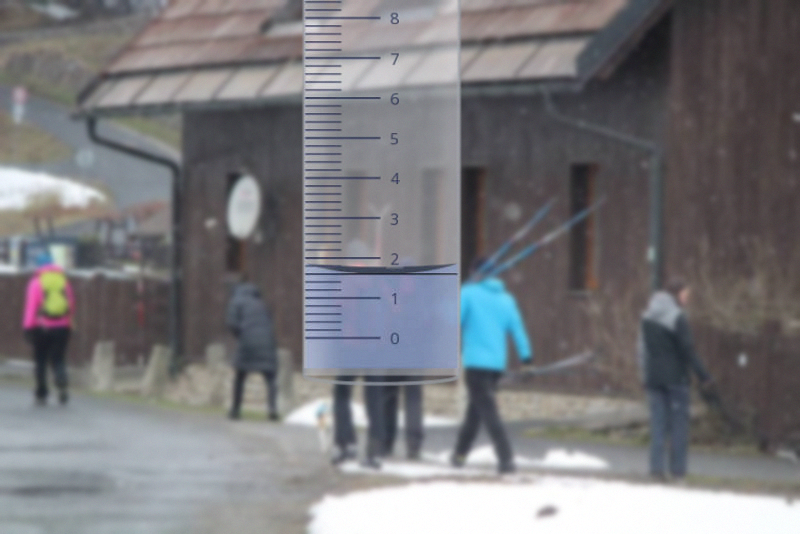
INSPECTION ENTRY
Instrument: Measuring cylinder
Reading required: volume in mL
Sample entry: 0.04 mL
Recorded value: 1.6 mL
